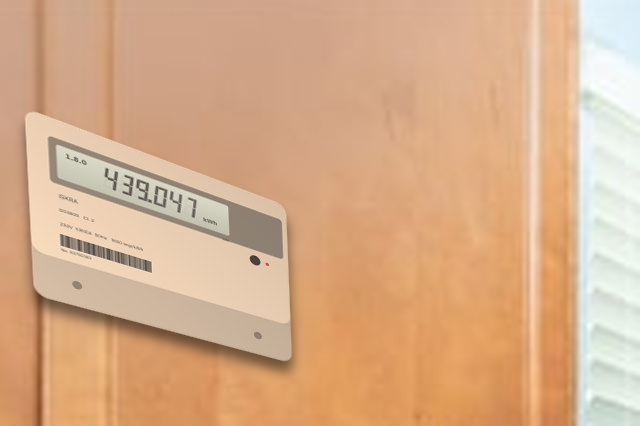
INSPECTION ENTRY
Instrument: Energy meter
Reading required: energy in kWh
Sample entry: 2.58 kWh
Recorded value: 439.047 kWh
